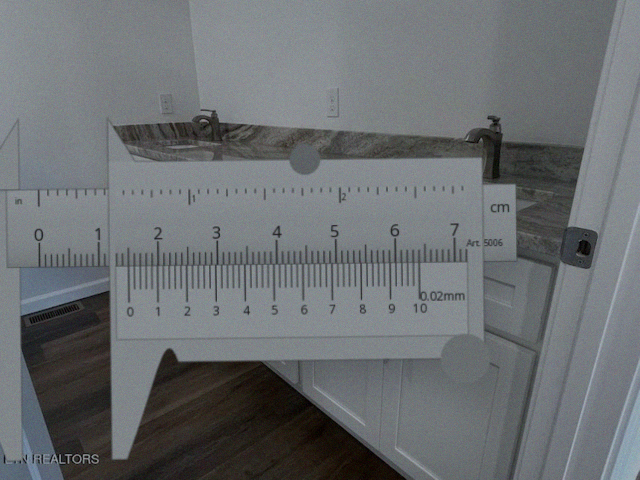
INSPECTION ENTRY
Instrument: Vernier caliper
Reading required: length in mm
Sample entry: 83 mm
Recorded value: 15.0 mm
